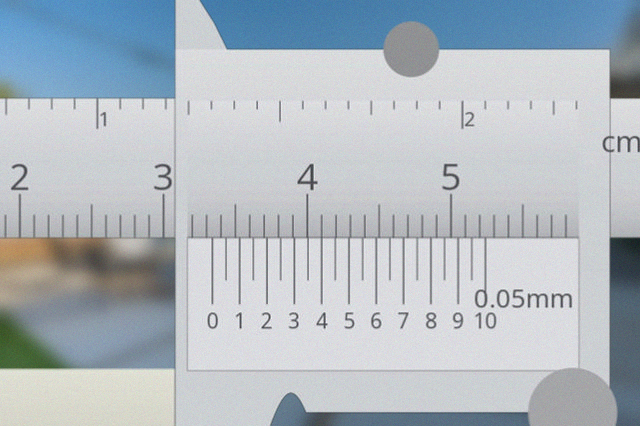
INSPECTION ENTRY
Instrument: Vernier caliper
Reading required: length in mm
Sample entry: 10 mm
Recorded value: 33.4 mm
